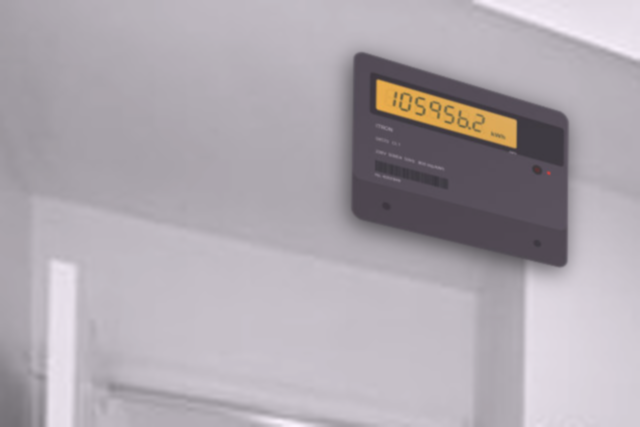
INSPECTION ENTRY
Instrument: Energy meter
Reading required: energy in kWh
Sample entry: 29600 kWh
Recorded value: 105956.2 kWh
